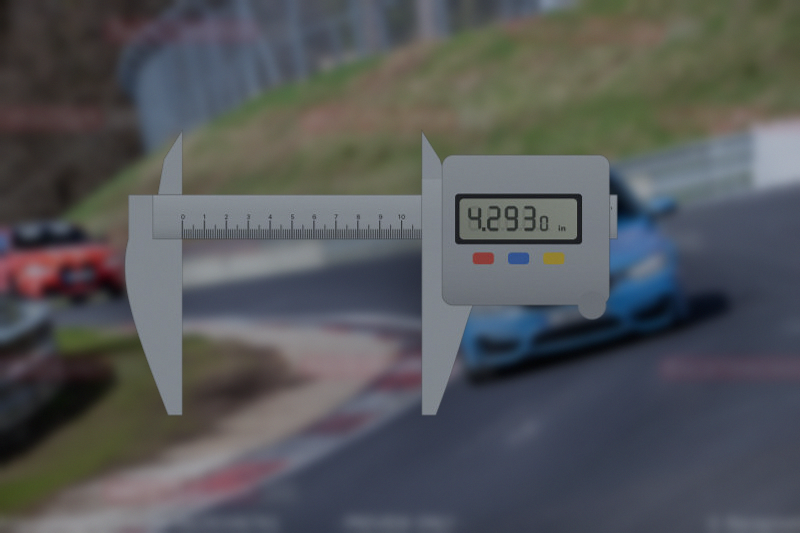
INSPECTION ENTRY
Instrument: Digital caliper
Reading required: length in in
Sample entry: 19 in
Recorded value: 4.2930 in
